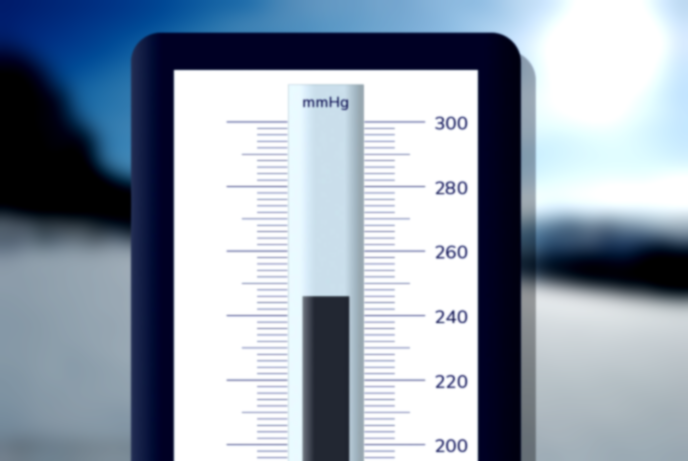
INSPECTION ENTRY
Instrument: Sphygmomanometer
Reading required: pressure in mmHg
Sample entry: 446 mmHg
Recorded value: 246 mmHg
